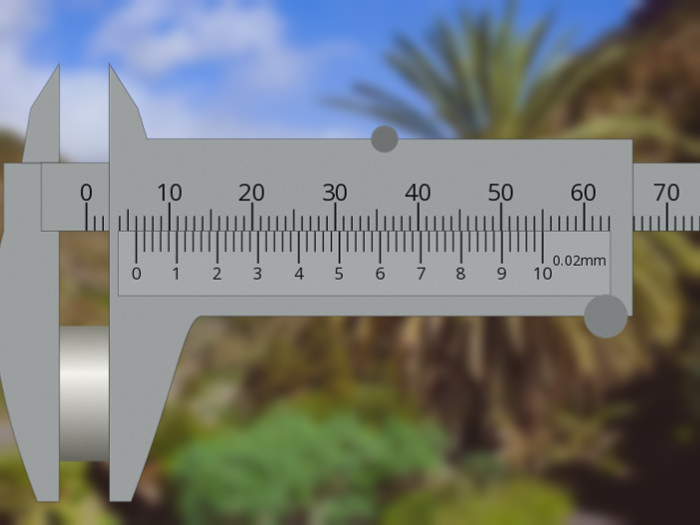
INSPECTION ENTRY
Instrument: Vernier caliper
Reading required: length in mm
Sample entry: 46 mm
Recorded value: 6.0 mm
